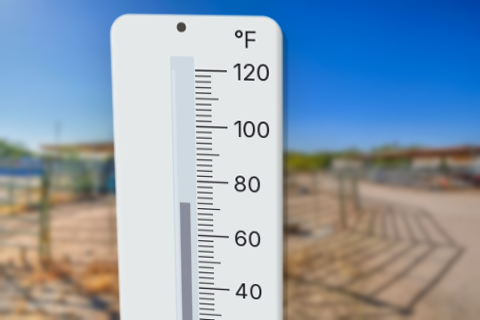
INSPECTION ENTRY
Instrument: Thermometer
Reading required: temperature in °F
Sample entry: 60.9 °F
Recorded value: 72 °F
